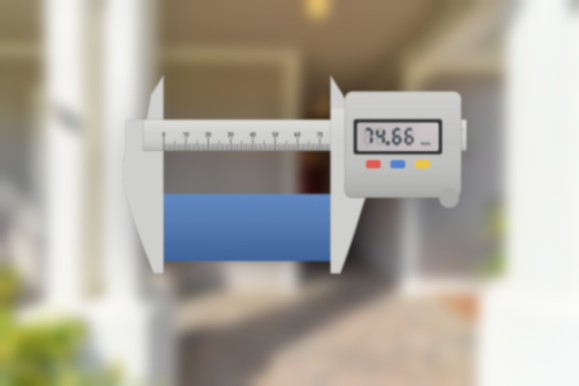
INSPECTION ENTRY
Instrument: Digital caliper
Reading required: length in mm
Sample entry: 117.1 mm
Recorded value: 74.66 mm
